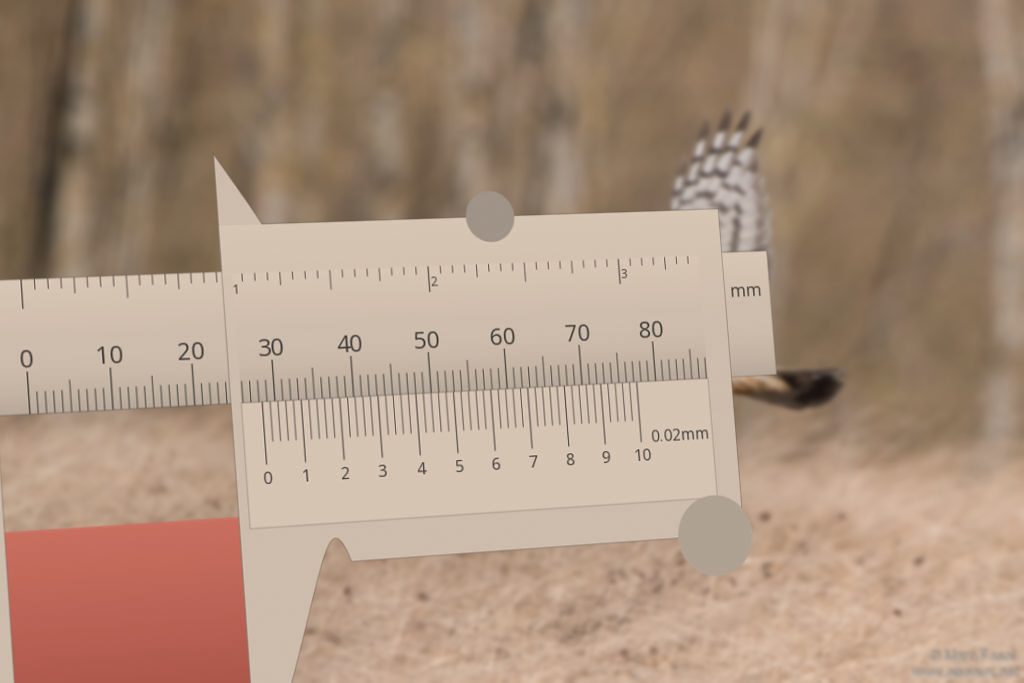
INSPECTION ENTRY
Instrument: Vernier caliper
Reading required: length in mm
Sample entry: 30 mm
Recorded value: 28.4 mm
